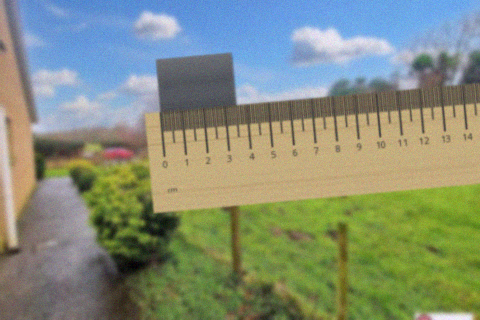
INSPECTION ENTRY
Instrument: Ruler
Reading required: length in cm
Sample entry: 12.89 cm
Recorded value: 3.5 cm
